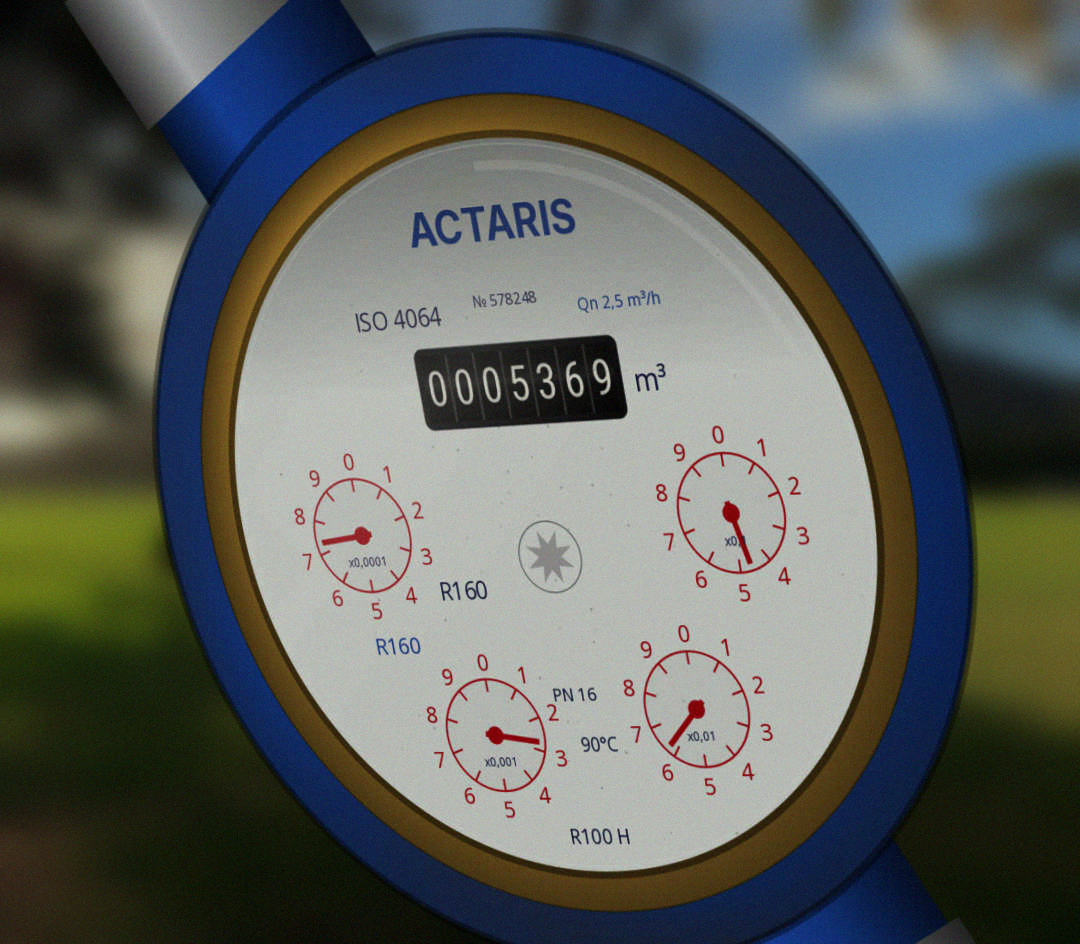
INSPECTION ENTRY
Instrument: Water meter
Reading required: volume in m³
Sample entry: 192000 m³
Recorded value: 5369.4627 m³
